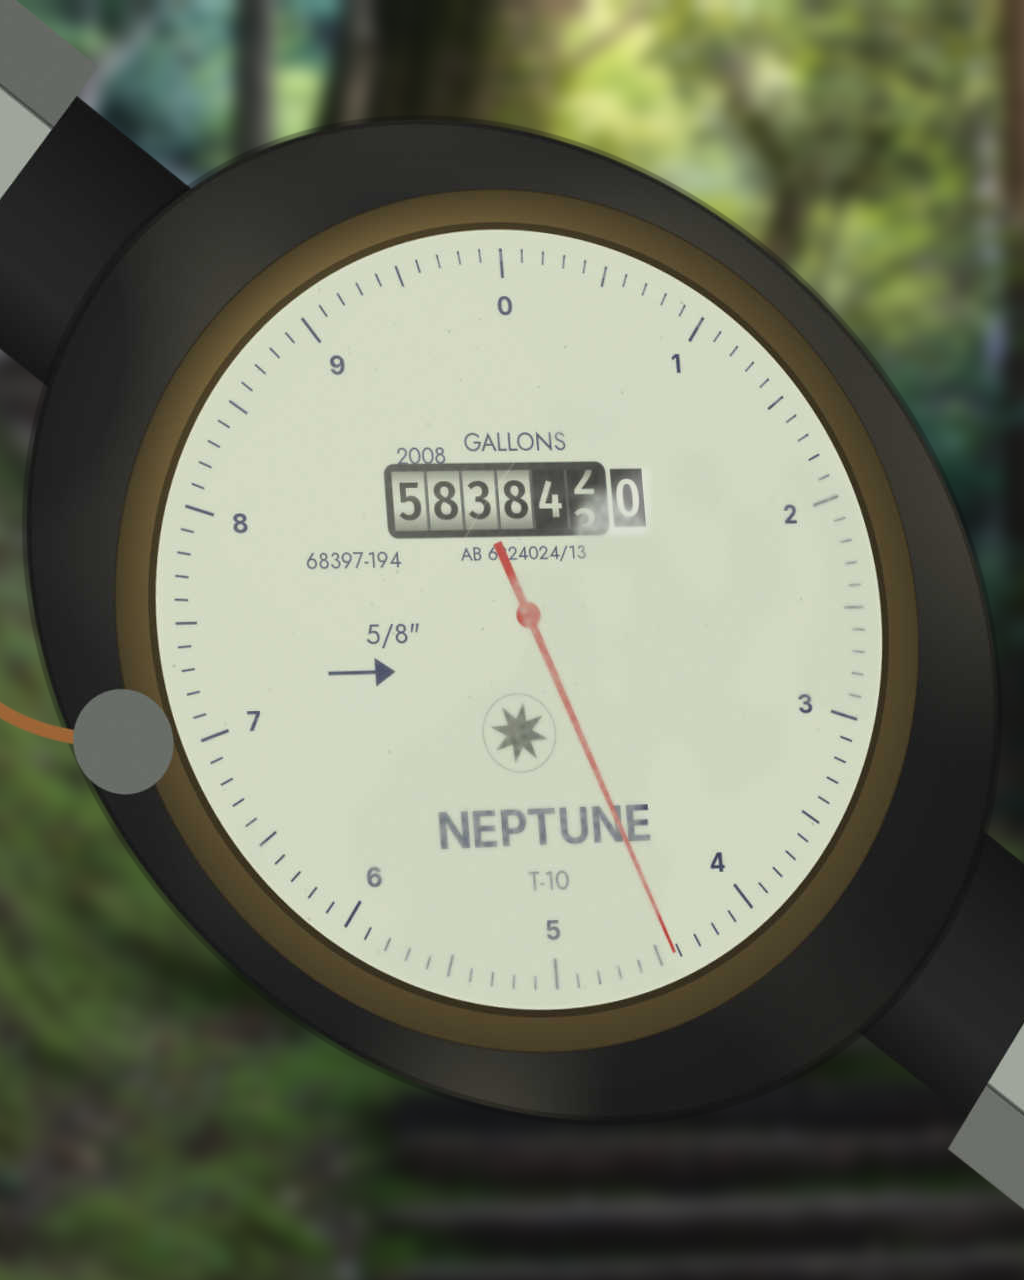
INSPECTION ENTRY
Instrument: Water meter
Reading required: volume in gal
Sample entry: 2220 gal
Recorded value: 5838424.4 gal
